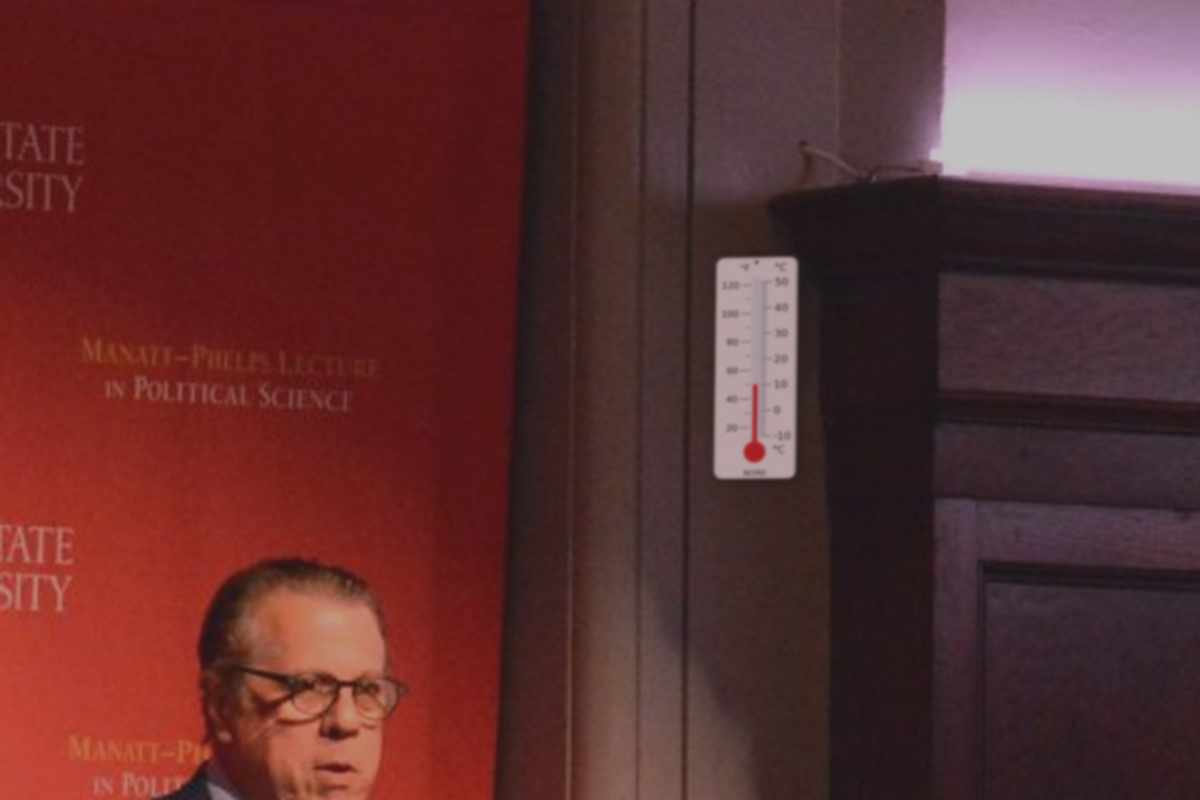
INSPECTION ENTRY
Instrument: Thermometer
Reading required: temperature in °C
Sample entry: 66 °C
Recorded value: 10 °C
